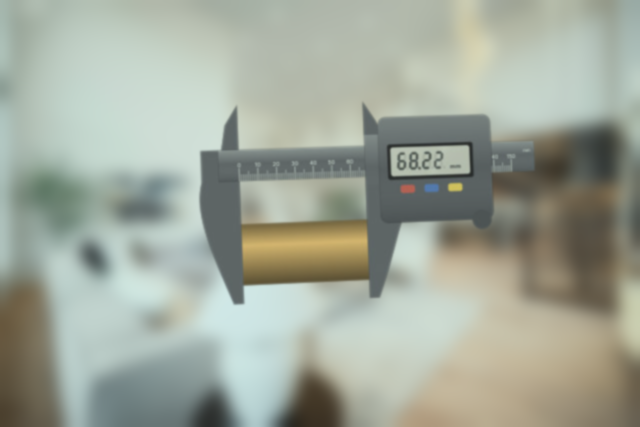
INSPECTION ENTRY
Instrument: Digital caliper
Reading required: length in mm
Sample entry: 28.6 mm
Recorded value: 68.22 mm
